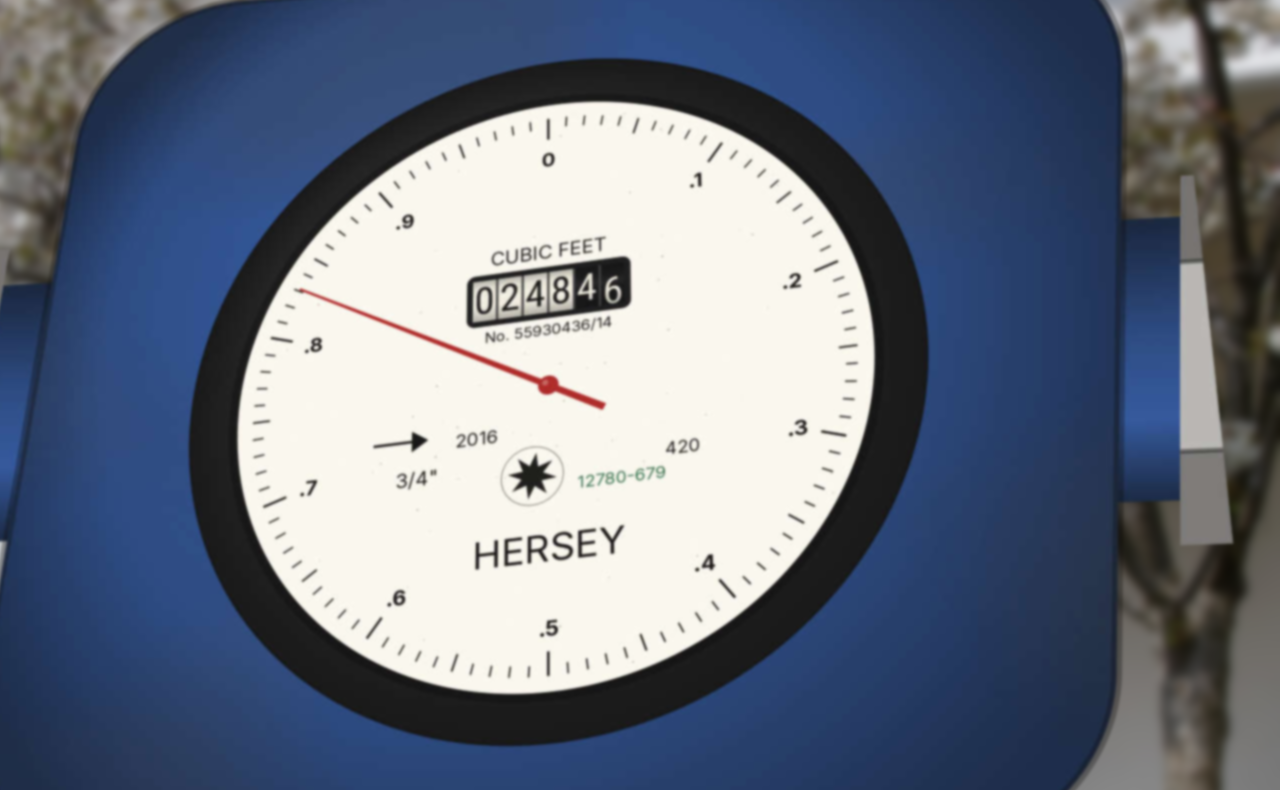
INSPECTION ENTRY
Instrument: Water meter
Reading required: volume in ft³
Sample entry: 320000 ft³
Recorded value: 24845.83 ft³
